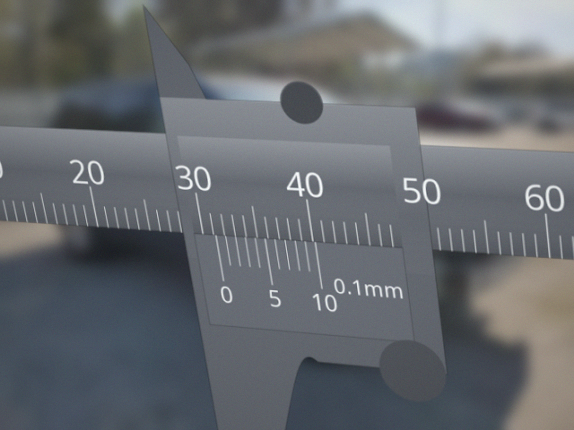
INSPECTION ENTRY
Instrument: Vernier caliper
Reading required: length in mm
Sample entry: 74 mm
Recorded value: 31.2 mm
